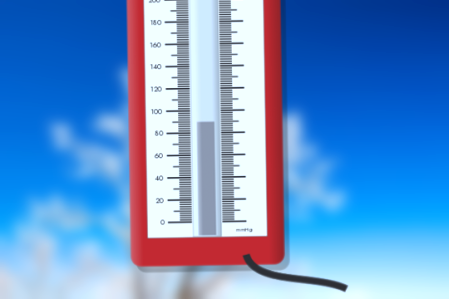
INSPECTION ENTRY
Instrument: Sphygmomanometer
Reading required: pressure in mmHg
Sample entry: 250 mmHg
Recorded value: 90 mmHg
